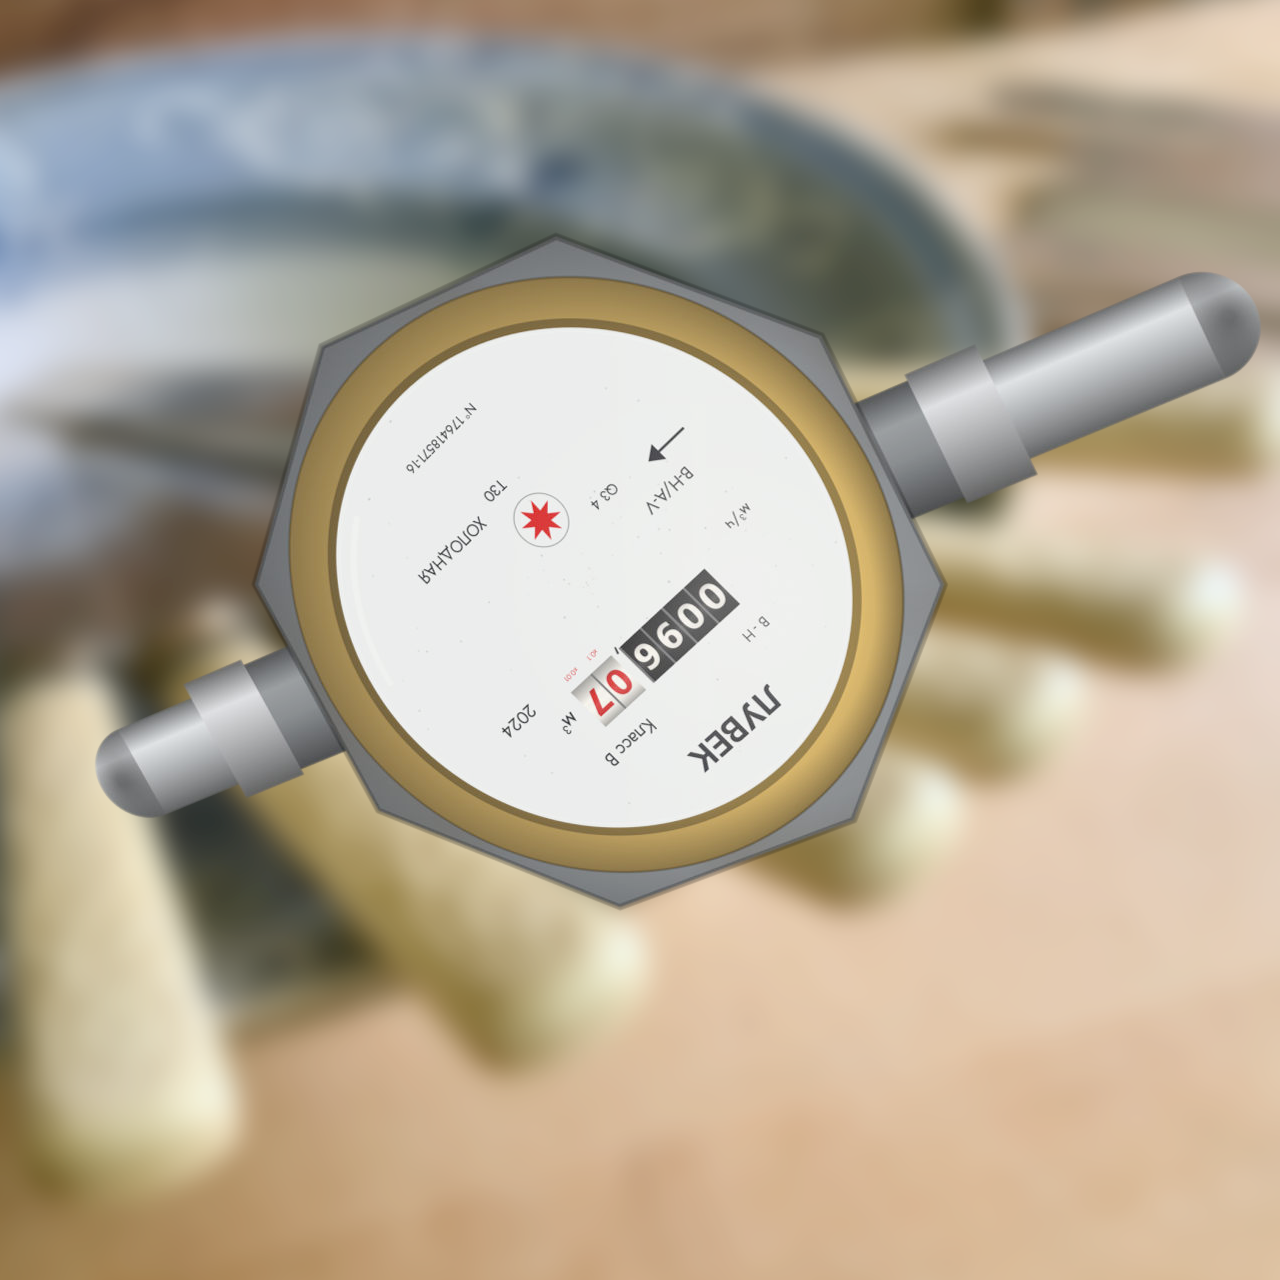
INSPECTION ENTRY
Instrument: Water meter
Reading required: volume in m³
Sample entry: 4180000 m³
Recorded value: 96.07 m³
